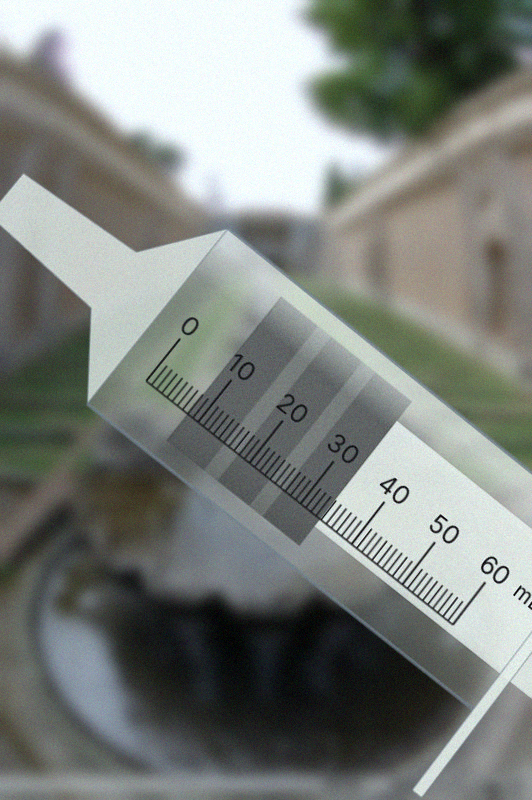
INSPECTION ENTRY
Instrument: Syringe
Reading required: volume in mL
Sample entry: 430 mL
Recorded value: 8 mL
